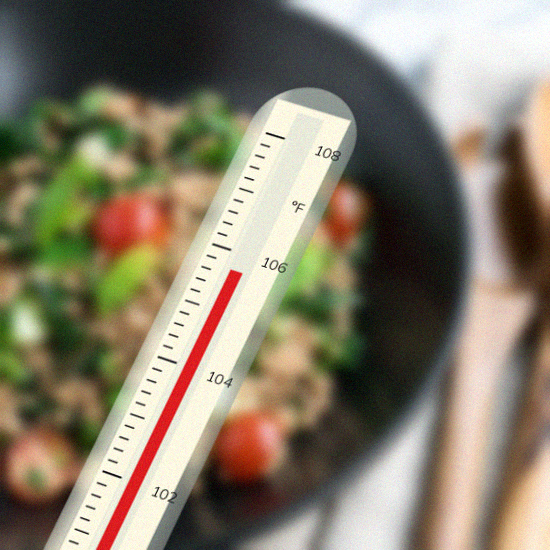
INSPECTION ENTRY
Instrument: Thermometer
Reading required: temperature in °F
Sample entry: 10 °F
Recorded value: 105.7 °F
